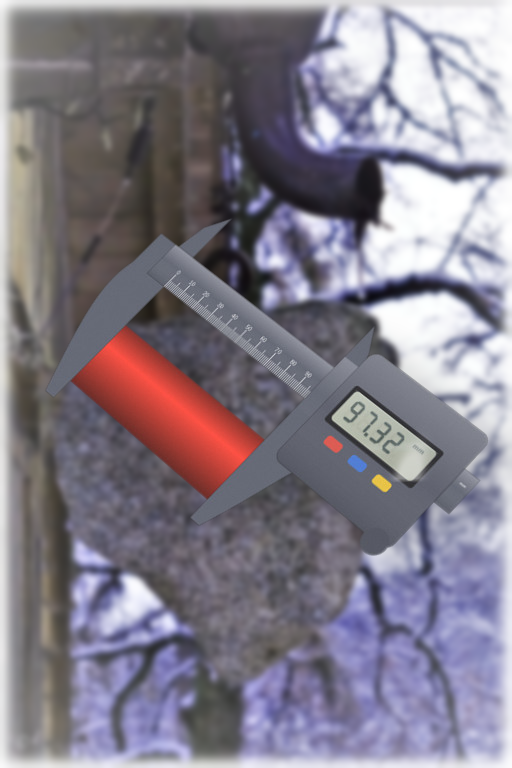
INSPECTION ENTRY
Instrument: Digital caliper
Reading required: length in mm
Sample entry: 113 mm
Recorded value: 97.32 mm
